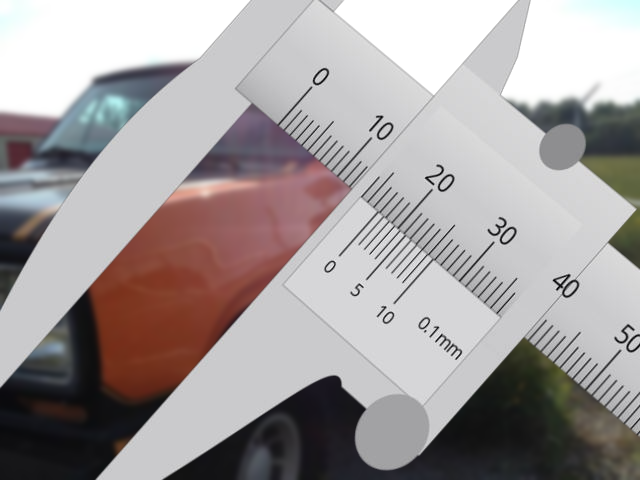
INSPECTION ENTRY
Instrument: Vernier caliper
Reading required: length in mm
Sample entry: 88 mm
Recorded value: 16.8 mm
